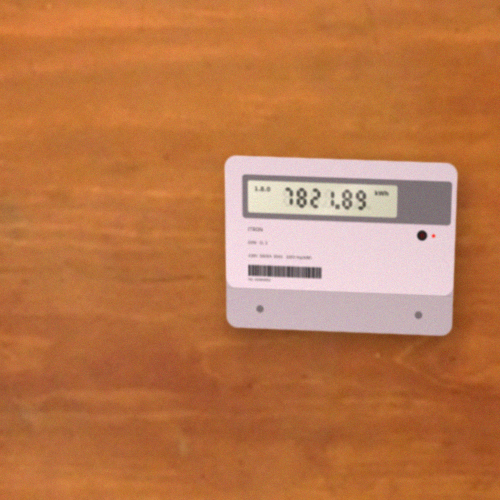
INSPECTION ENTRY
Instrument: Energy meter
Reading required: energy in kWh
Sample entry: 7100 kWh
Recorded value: 7821.89 kWh
